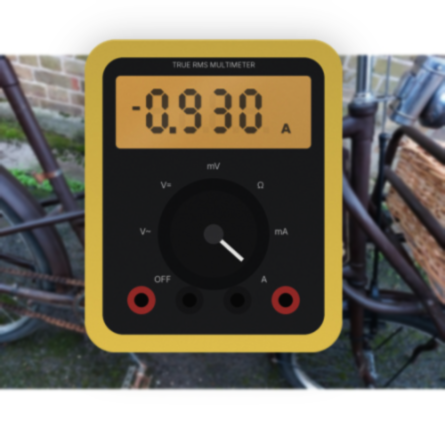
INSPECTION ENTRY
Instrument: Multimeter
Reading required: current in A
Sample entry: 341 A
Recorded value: -0.930 A
